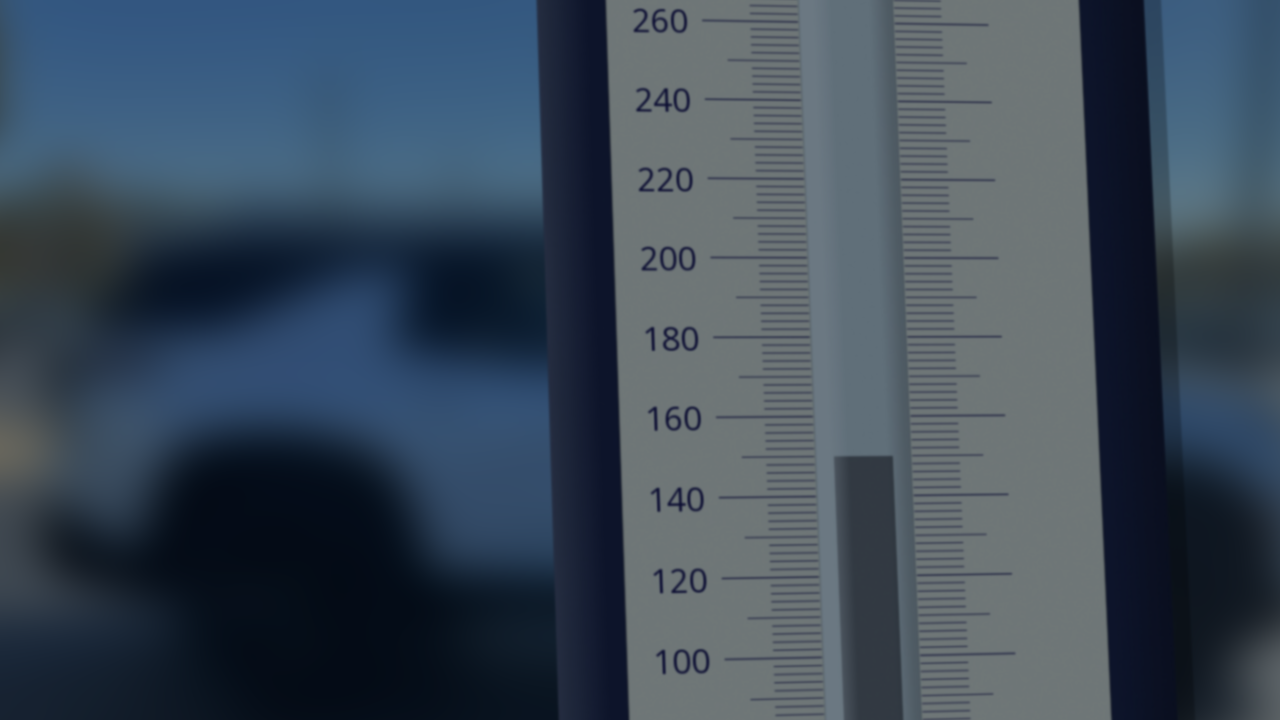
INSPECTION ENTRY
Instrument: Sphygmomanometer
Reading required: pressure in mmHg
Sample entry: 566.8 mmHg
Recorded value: 150 mmHg
